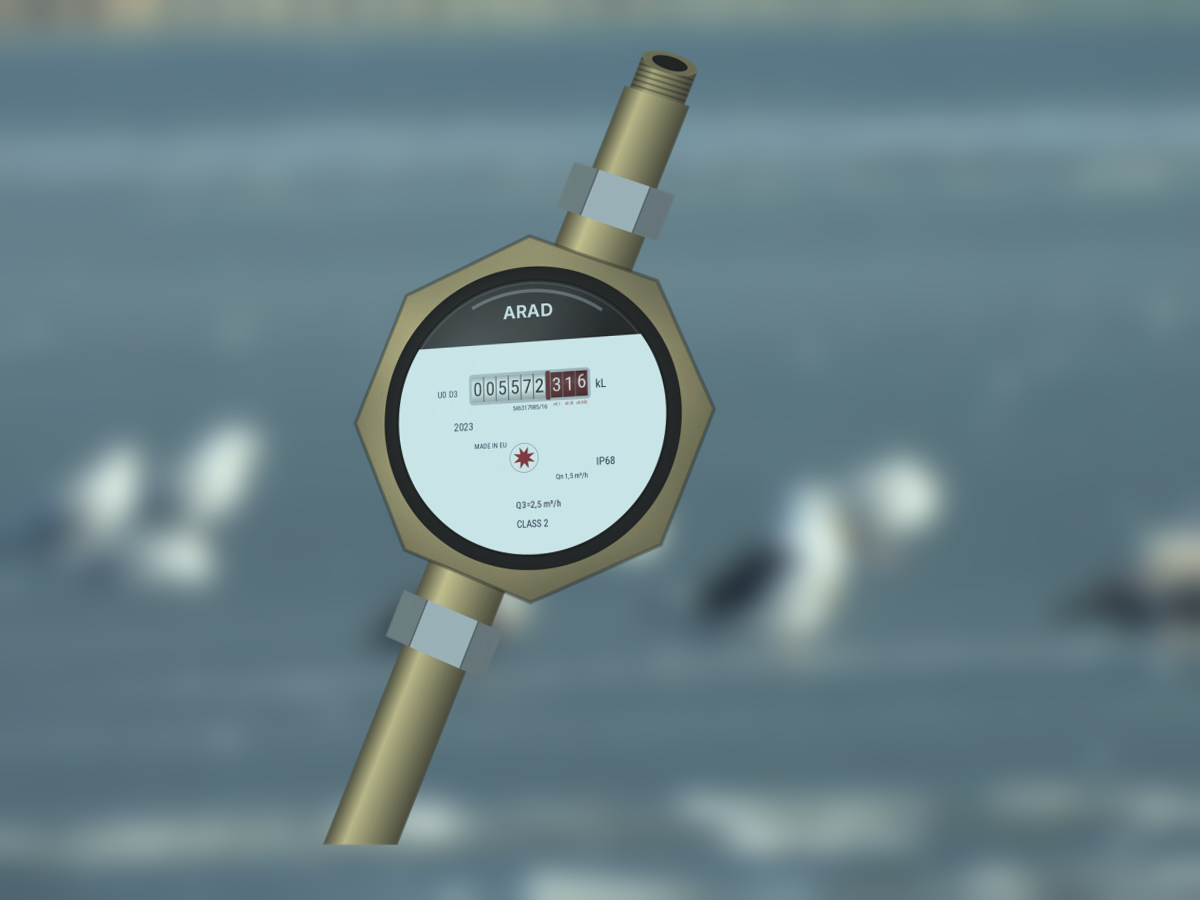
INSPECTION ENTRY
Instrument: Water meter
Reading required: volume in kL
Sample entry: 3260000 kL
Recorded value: 5572.316 kL
